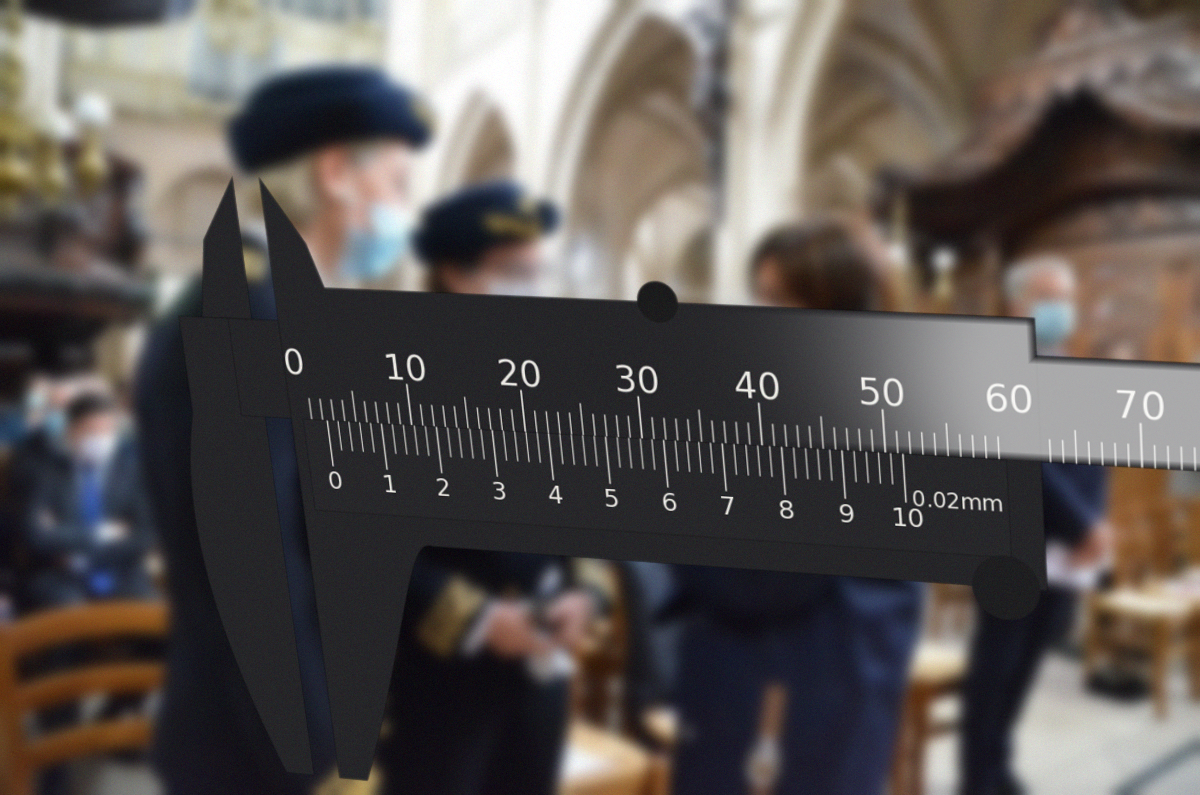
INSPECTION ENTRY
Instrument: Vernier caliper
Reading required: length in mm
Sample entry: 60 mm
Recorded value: 2.4 mm
